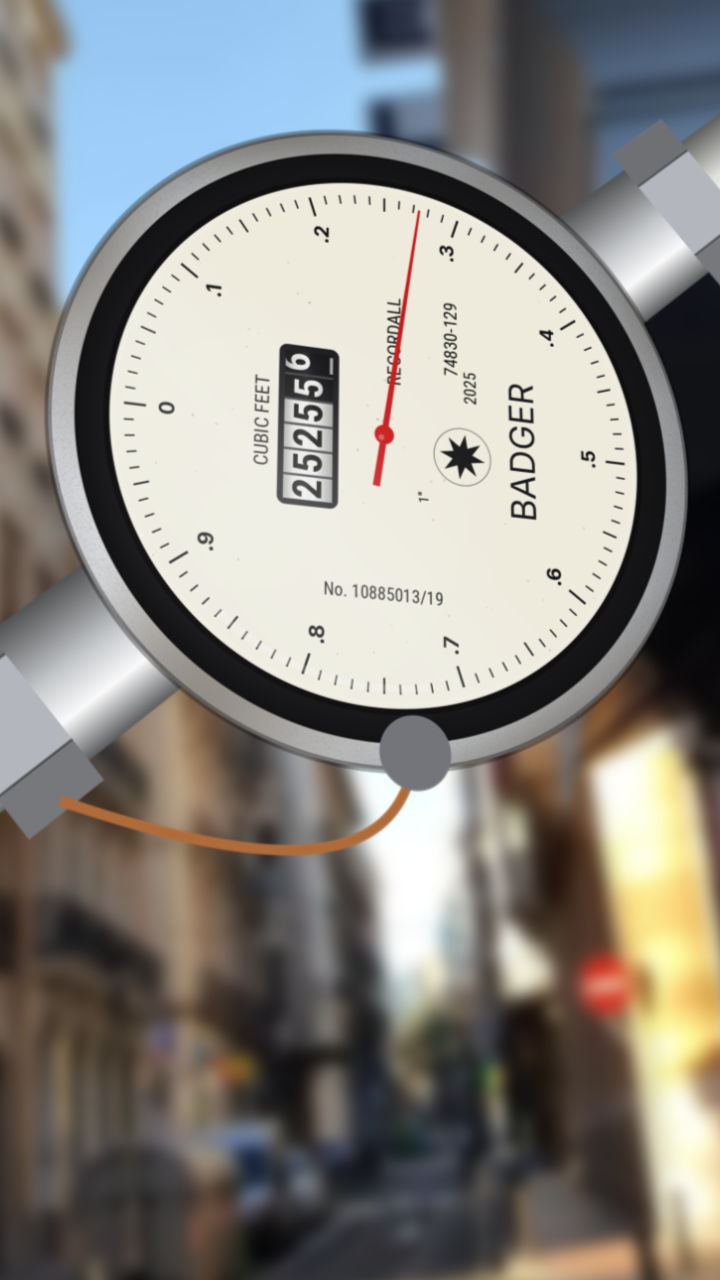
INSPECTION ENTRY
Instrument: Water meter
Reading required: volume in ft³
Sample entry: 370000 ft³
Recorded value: 252556.27 ft³
